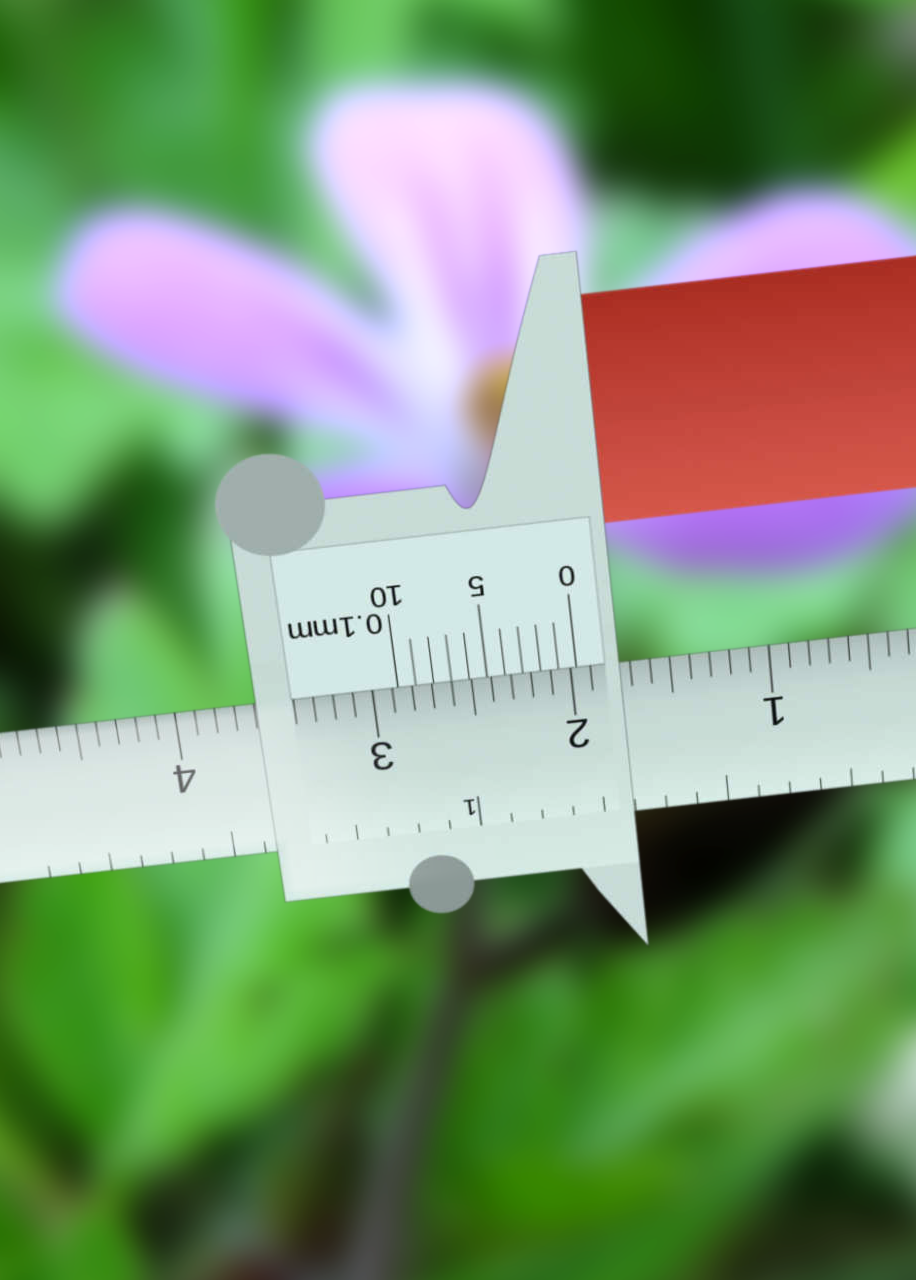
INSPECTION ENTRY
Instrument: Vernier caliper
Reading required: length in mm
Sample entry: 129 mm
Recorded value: 19.7 mm
